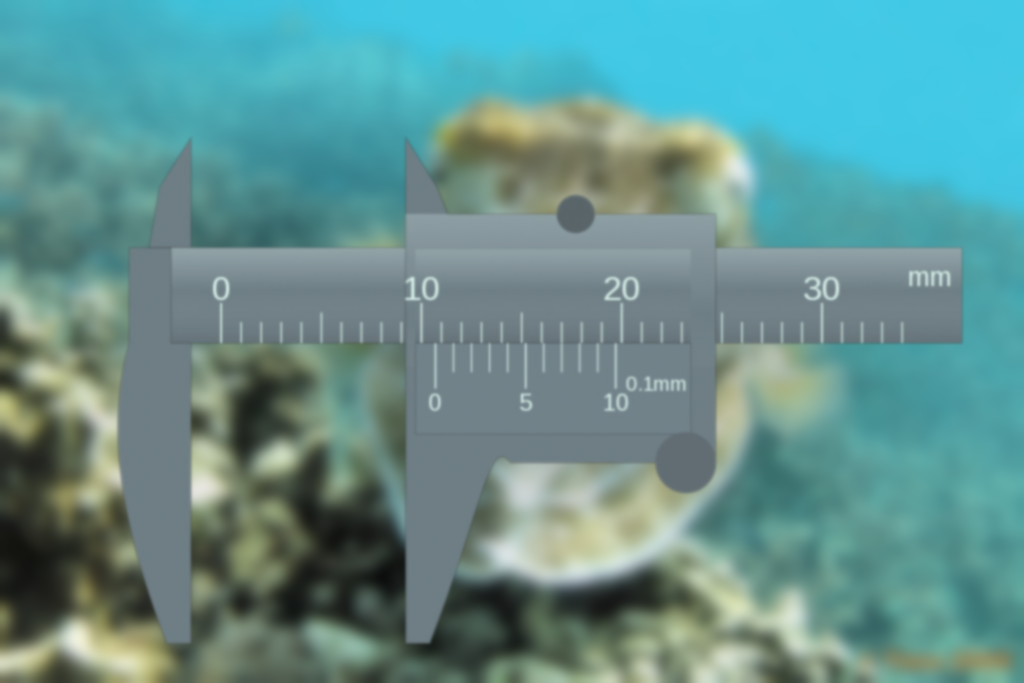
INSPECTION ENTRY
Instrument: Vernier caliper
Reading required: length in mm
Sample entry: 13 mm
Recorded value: 10.7 mm
